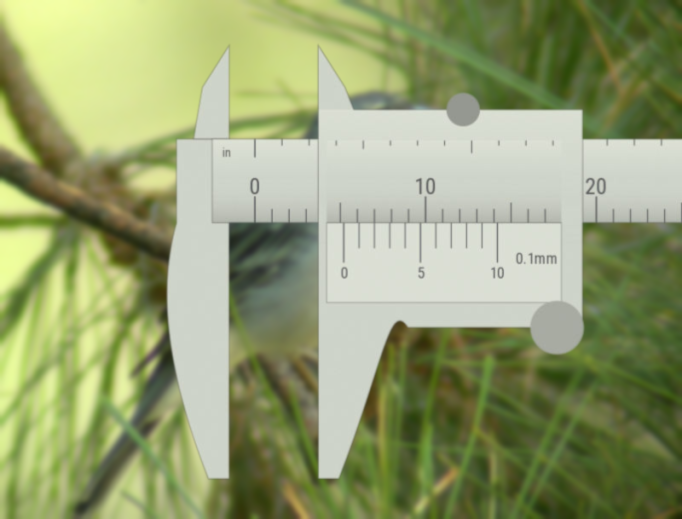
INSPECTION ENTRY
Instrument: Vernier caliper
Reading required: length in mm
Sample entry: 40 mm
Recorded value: 5.2 mm
